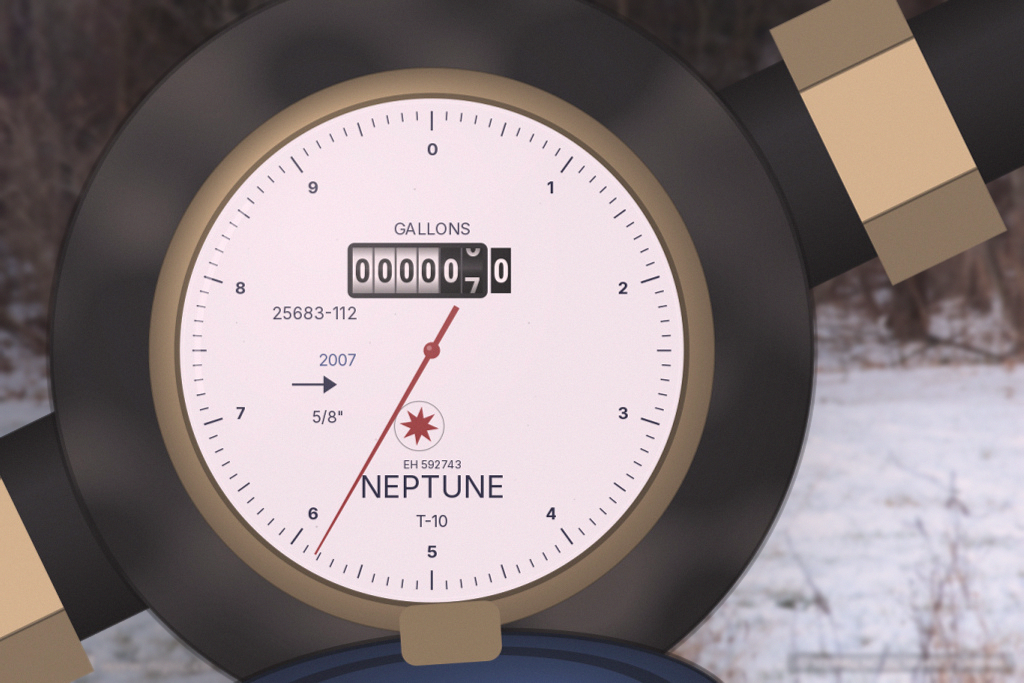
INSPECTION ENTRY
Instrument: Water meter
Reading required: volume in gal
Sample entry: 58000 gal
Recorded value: 65.8 gal
